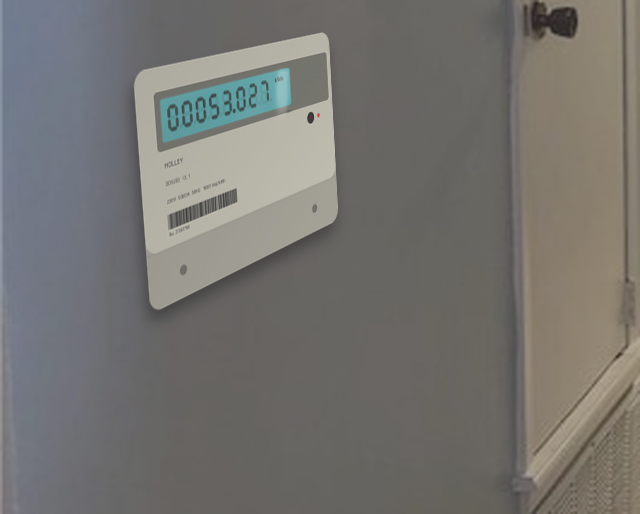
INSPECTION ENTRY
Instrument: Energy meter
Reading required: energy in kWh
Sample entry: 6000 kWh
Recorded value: 53.027 kWh
